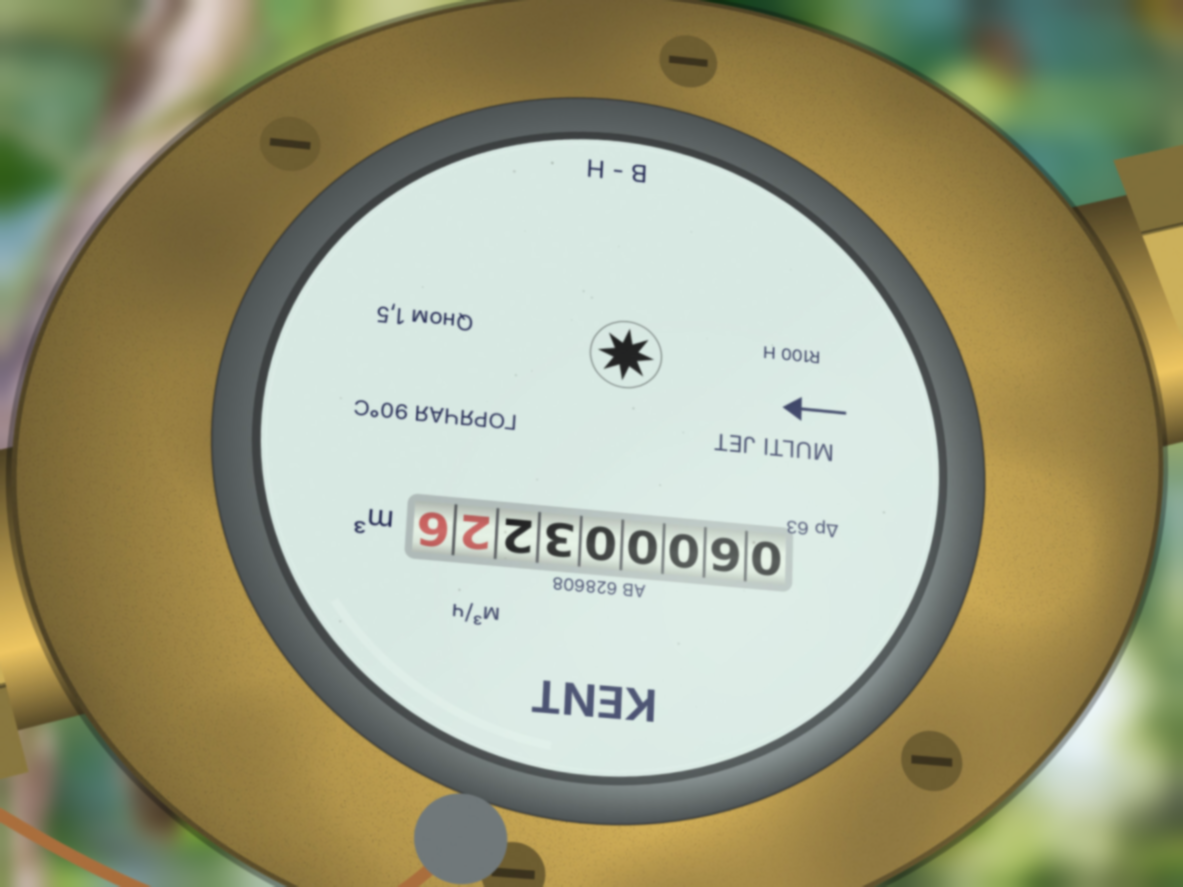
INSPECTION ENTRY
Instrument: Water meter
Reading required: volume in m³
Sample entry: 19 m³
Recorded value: 600032.26 m³
